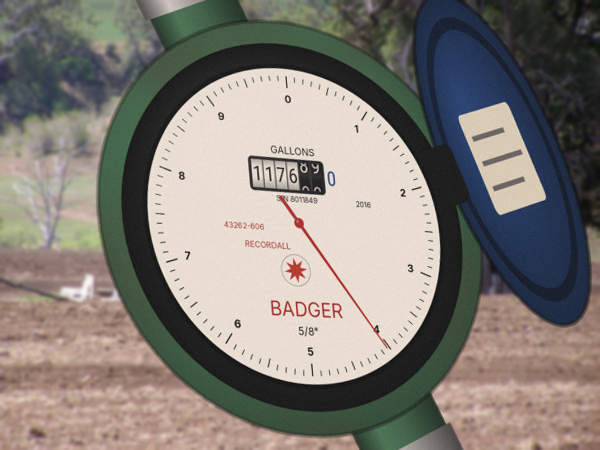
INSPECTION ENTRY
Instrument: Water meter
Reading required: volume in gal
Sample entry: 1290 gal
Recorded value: 1176894.0 gal
